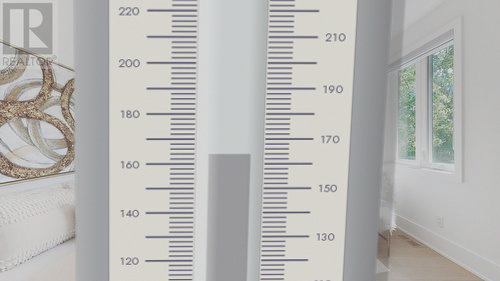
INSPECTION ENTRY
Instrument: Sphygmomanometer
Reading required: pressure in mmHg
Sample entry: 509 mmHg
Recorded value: 164 mmHg
